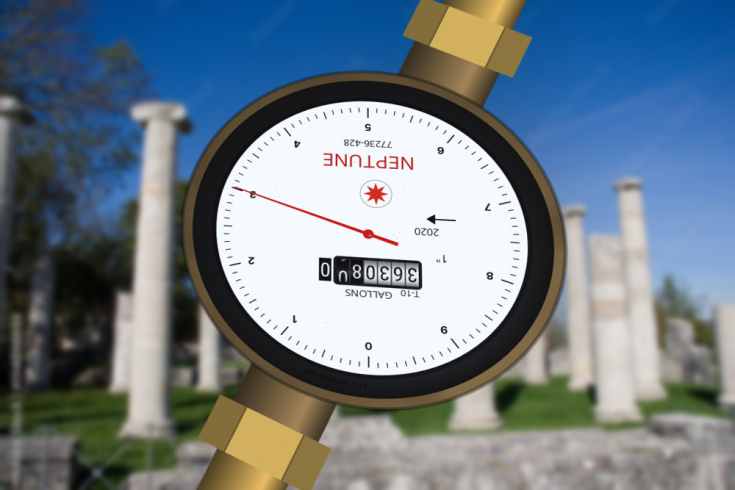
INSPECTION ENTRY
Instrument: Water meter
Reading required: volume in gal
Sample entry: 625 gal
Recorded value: 3630803.0 gal
